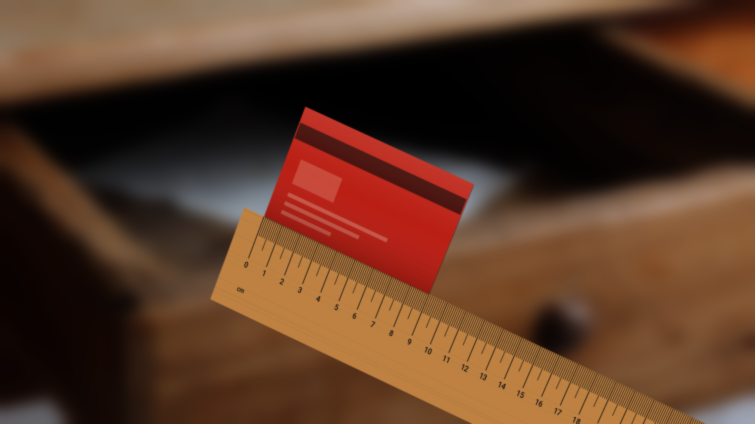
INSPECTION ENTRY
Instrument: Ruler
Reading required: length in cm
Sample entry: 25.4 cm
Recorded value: 9 cm
